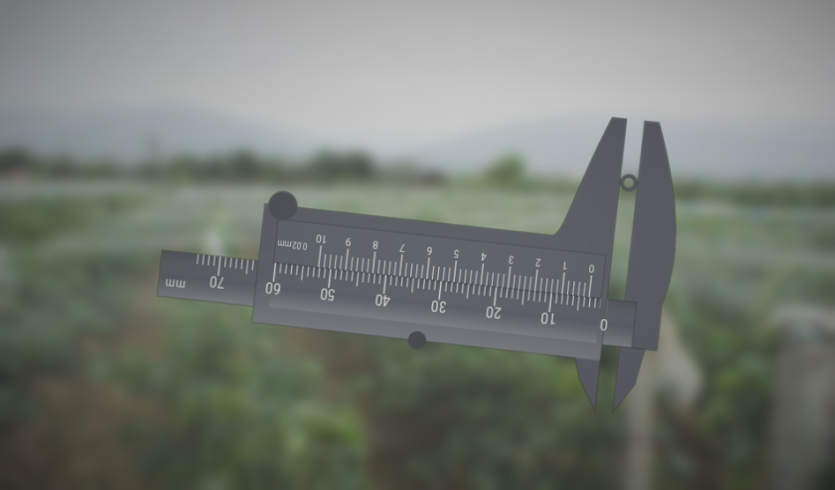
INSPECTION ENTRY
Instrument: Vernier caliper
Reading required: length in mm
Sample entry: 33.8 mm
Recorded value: 3.2 mm
